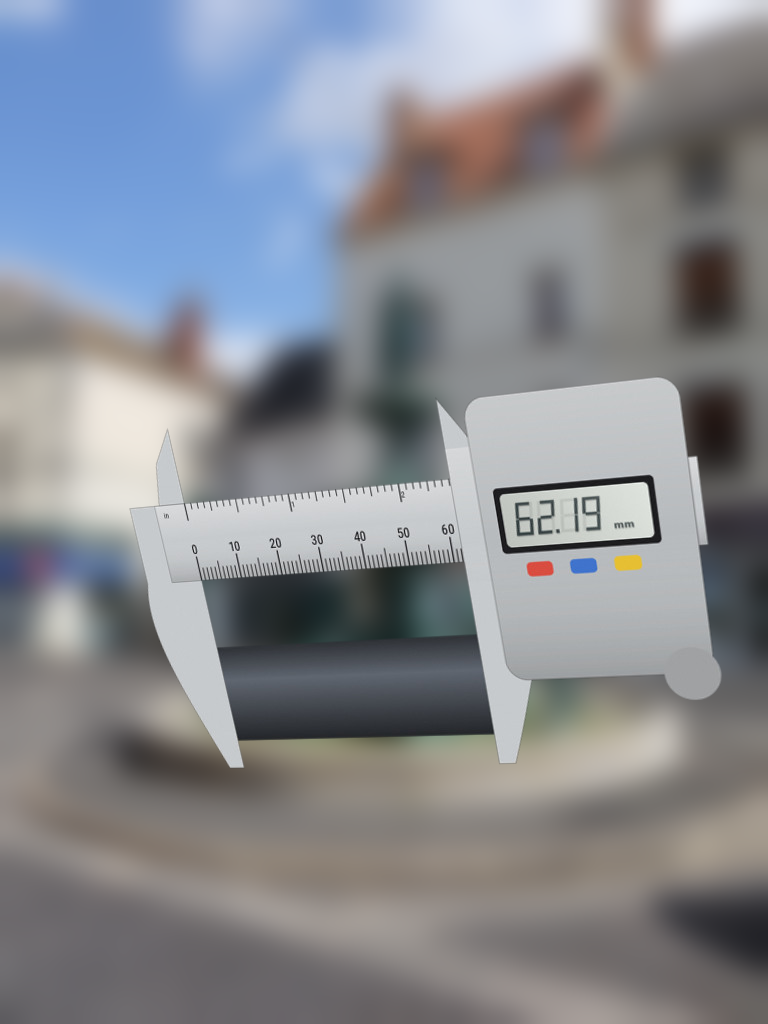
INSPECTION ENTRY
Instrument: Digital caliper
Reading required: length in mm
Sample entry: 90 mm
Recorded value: 62.19 mm
